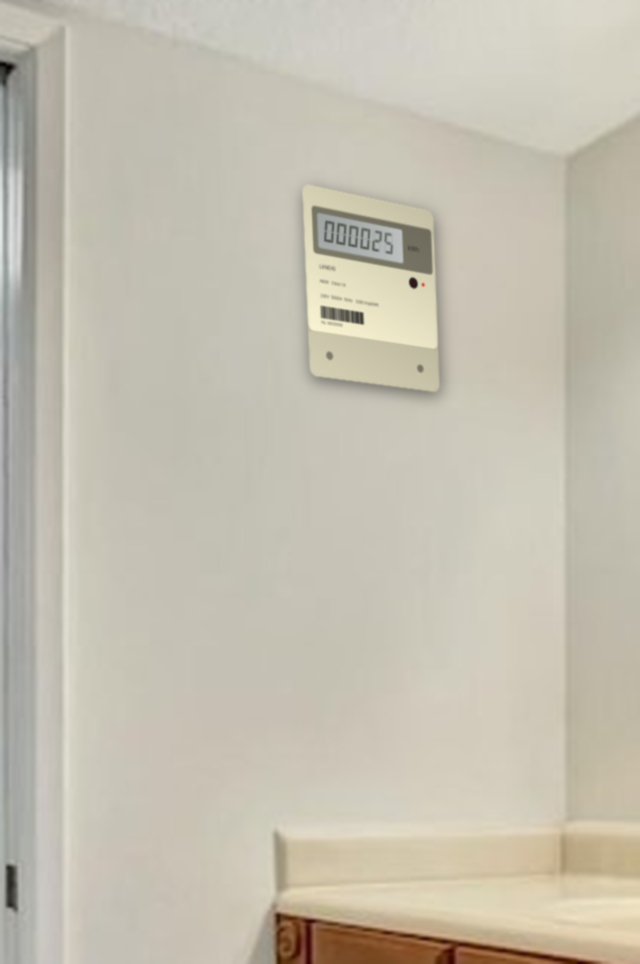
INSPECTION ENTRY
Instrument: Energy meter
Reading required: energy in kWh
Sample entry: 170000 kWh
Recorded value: 25 kWh
